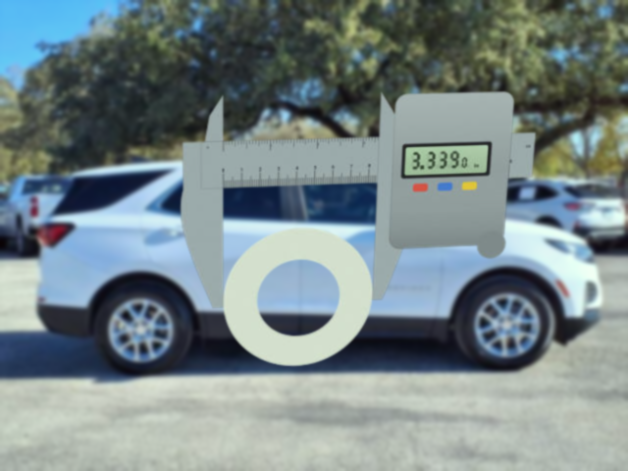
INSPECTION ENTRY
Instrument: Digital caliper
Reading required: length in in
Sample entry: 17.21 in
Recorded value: 3.3390 in
